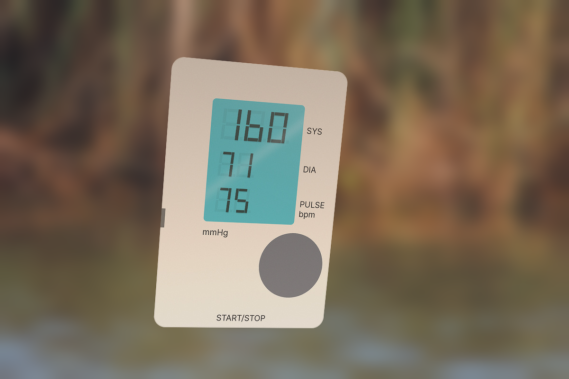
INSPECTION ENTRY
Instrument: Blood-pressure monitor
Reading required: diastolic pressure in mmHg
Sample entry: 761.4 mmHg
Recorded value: 71 mmHg
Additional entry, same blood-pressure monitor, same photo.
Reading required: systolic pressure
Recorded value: 160 mmHg
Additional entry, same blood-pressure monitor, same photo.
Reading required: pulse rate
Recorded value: 75 bpm
